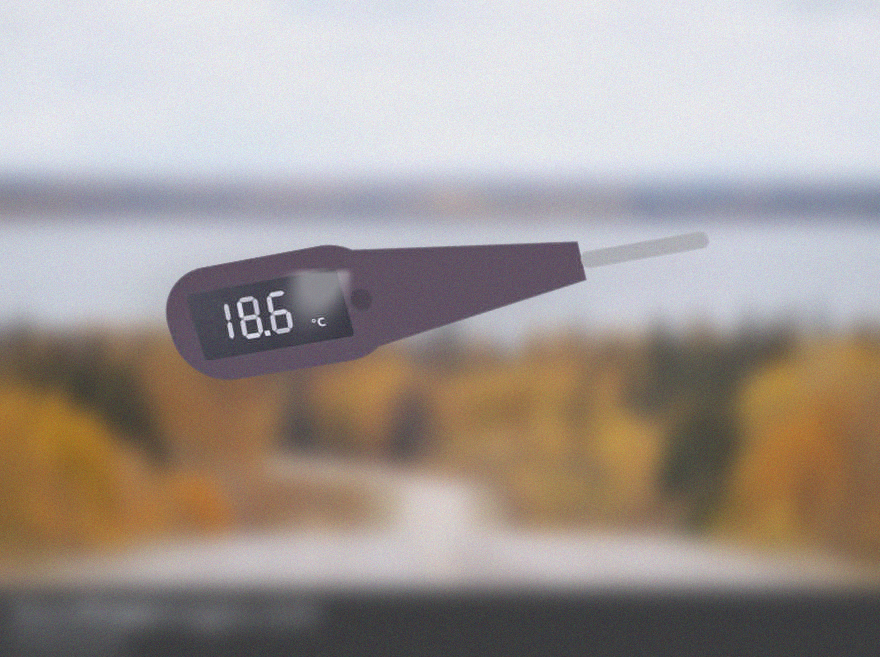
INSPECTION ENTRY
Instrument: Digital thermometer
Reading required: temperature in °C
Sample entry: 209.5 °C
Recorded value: 18.6 °C
